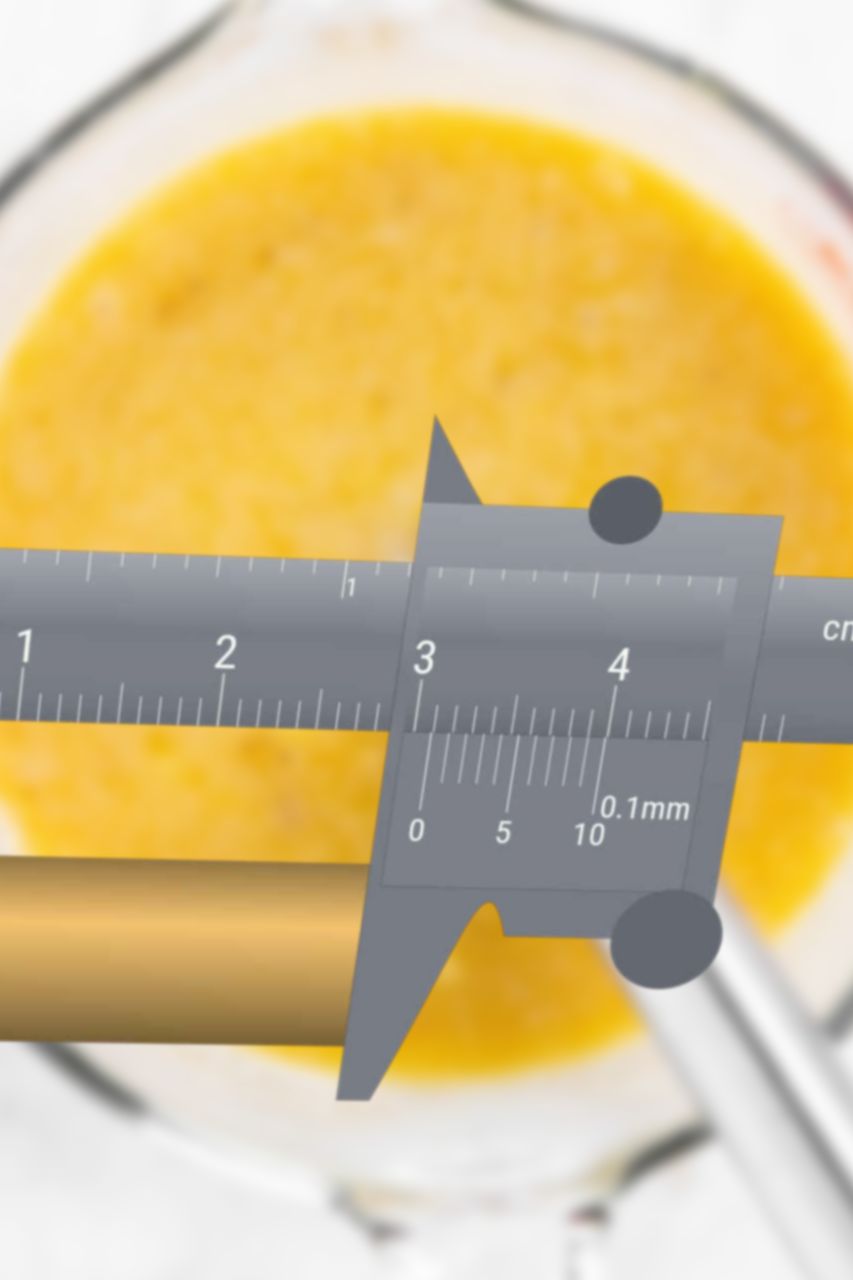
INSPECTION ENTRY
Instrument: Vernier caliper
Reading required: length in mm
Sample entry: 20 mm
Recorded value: 30.9 mm
